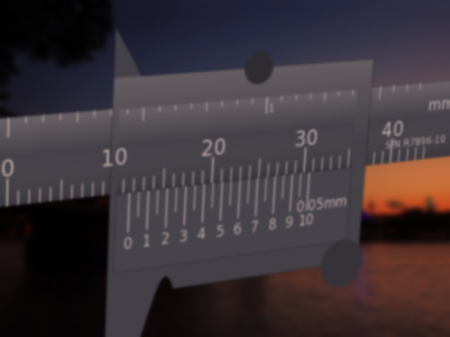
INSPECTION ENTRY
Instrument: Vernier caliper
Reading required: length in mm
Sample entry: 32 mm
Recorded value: 11.6 mm
